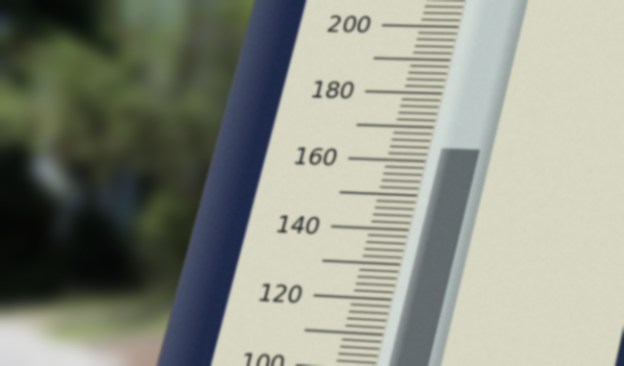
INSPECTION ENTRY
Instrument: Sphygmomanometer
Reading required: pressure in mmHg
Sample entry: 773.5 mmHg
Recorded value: 164 mmHg
